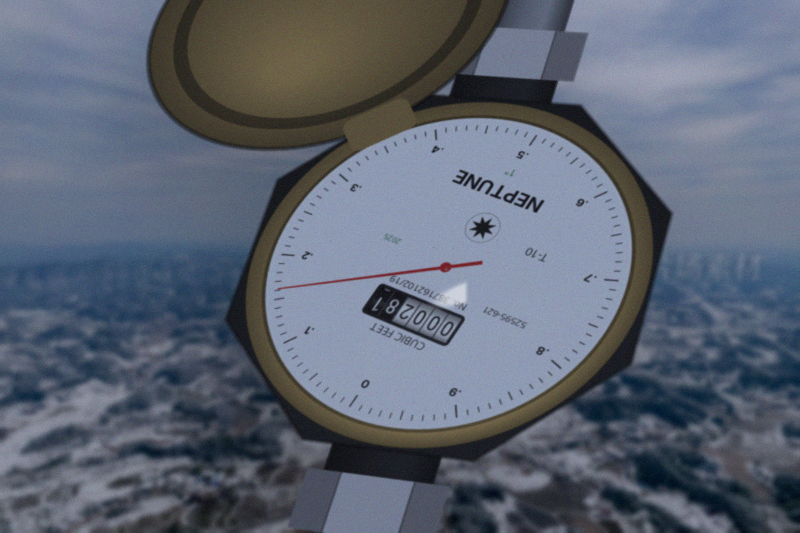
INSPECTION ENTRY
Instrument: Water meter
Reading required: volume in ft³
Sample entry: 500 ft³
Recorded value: 281.16 ft³
